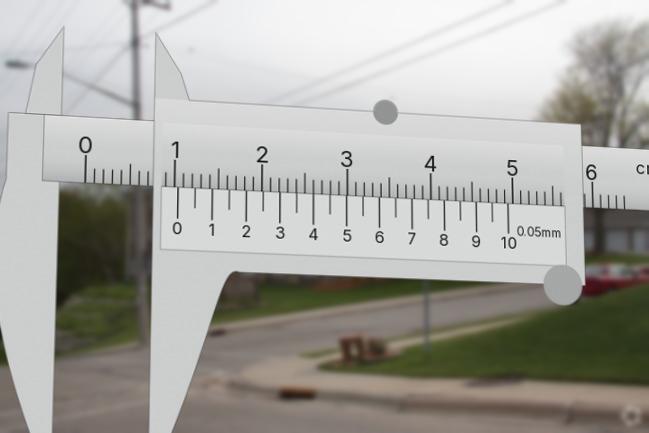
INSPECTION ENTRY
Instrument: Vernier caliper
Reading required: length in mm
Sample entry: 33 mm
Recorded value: 10.4 mm
